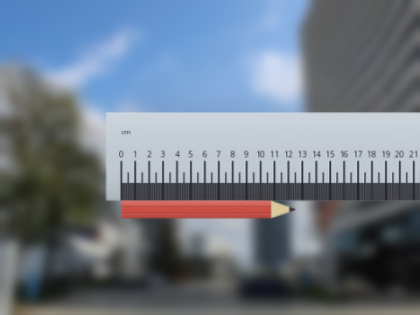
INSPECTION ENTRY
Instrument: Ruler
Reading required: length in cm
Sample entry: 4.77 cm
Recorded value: 12.5 cm
